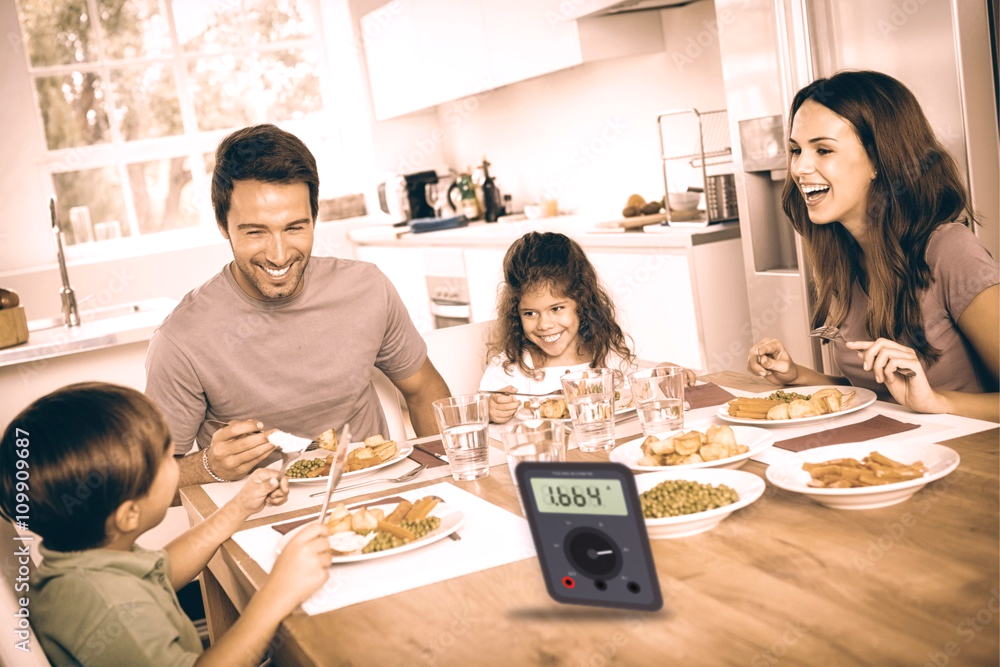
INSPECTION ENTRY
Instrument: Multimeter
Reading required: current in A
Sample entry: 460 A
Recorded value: 1.664 A
